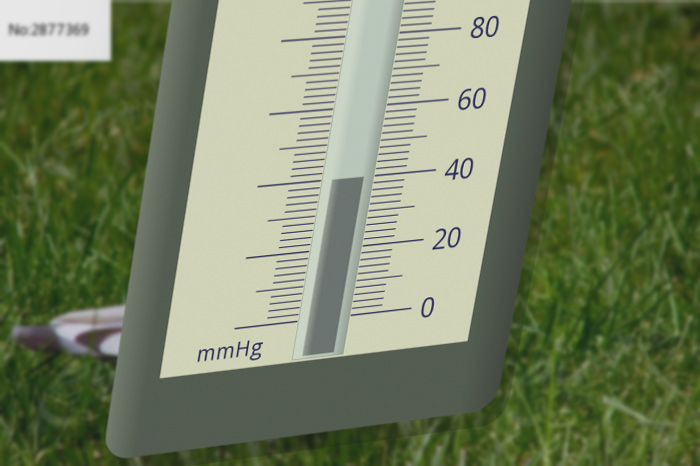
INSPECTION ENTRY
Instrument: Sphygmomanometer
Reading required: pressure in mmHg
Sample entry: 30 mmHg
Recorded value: 40 mmHg
